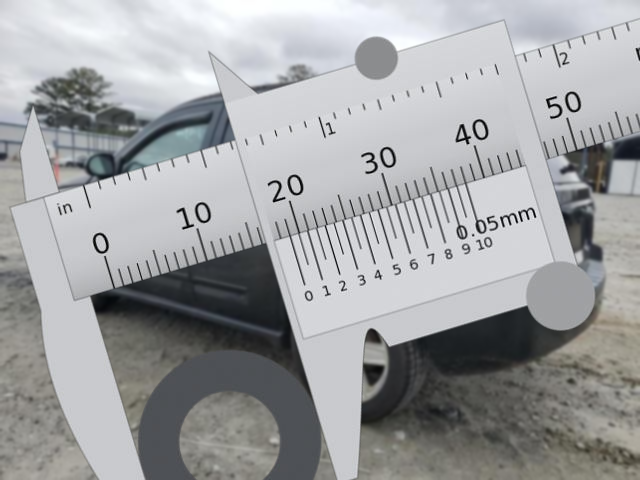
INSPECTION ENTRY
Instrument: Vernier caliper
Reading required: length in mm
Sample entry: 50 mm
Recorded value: 19.0 mm
